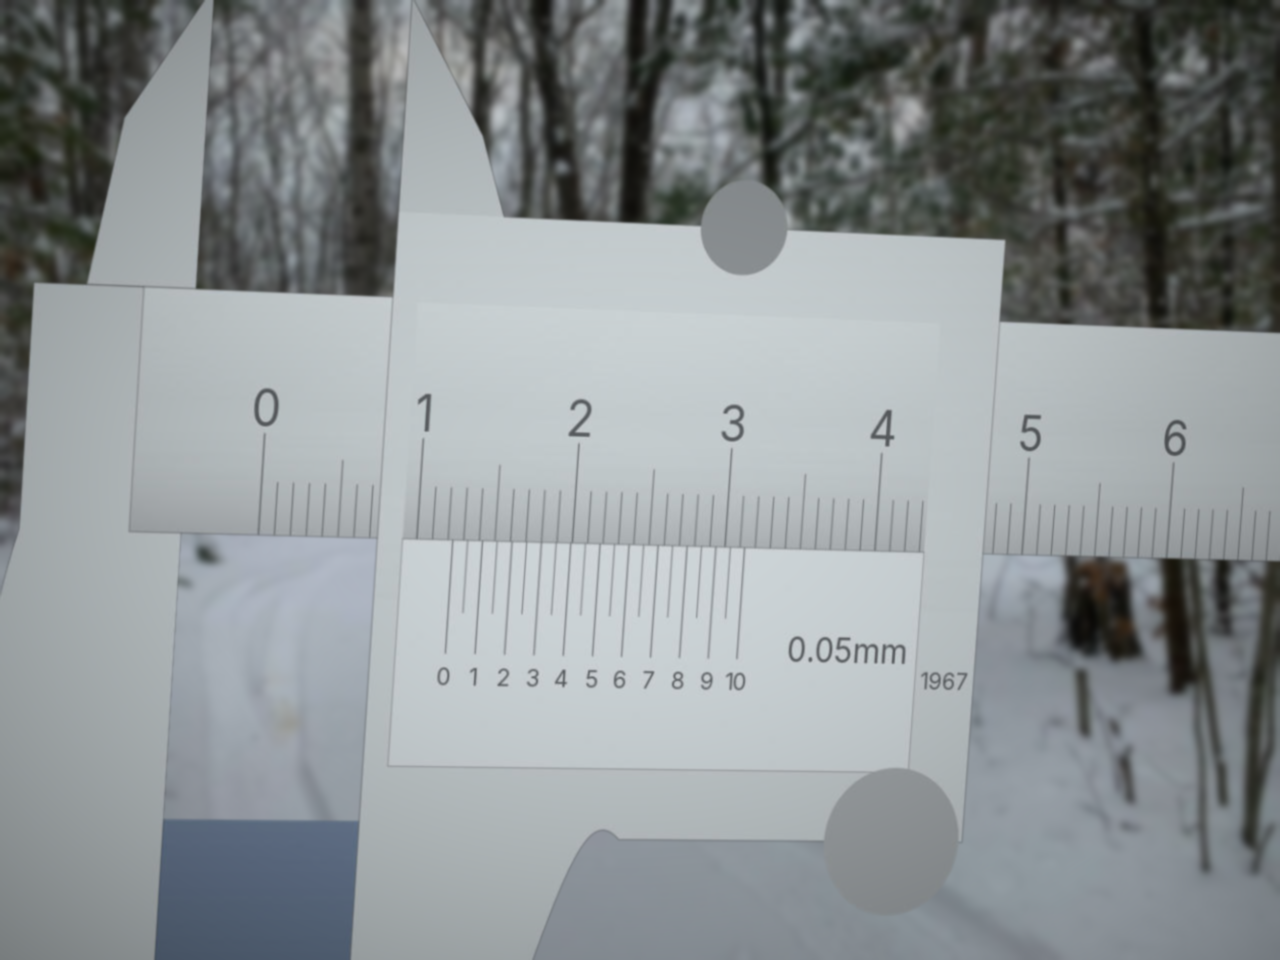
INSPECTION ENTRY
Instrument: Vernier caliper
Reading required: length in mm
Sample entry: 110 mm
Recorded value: 12.3 mm
